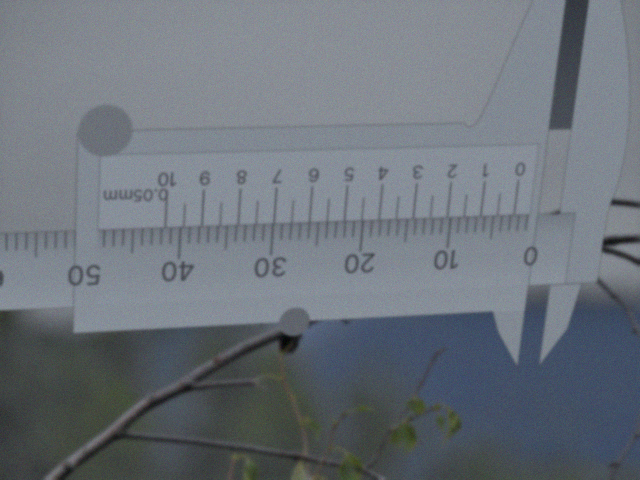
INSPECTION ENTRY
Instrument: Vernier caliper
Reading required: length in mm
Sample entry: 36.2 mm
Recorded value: 2.6 mm
